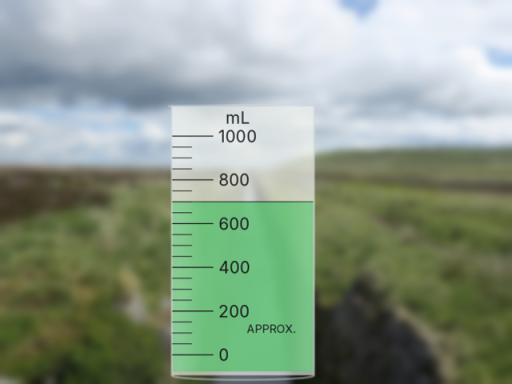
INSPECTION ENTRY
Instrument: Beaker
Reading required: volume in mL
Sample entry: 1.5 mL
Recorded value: 700 mL
